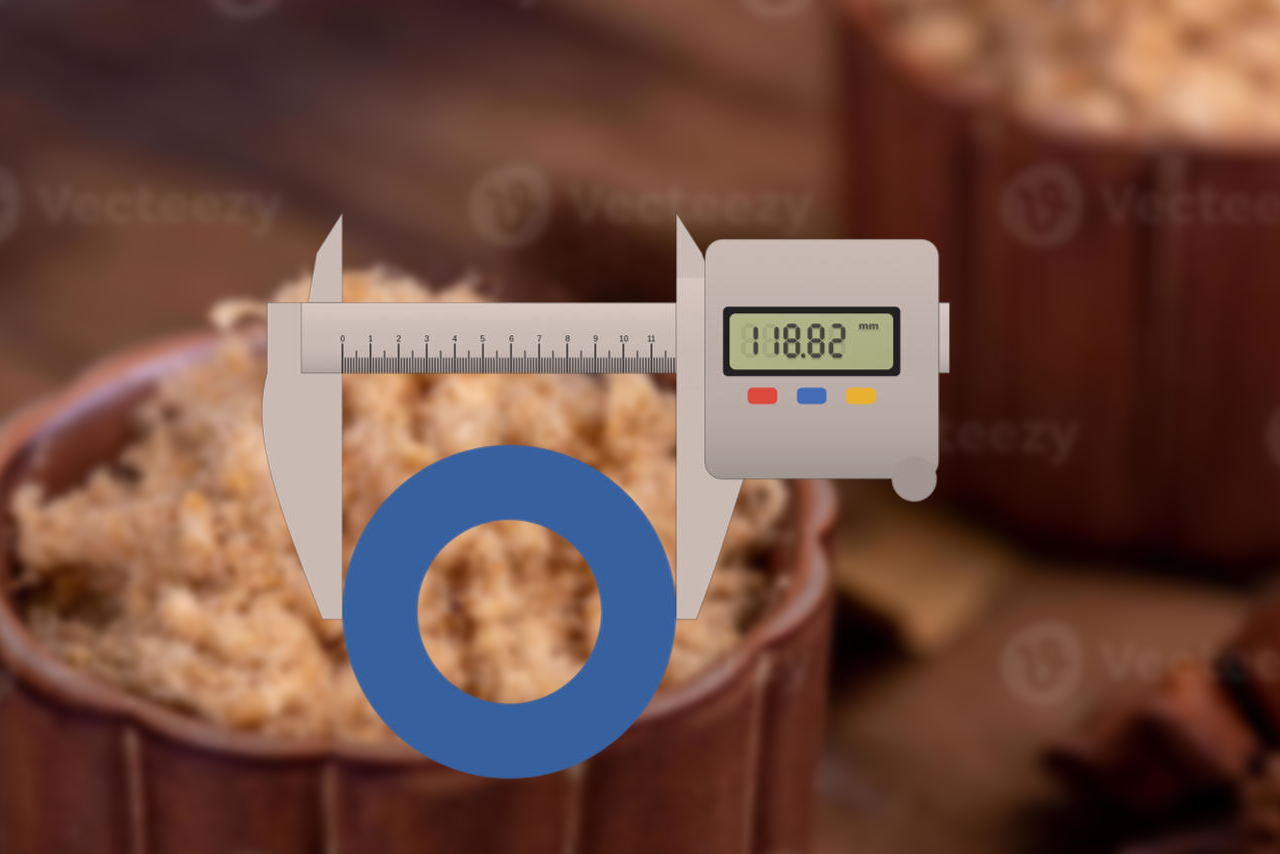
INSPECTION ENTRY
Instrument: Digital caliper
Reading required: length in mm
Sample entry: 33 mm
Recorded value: 118.82 mm
